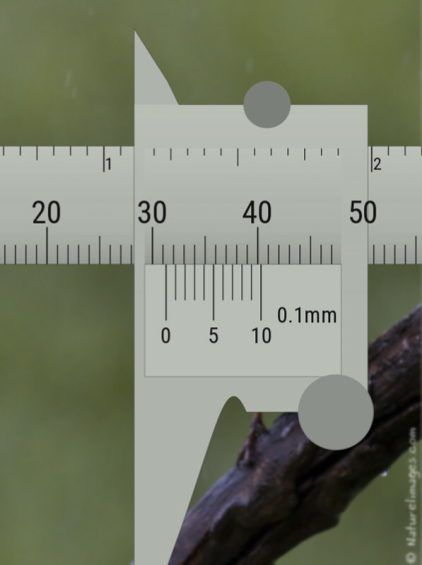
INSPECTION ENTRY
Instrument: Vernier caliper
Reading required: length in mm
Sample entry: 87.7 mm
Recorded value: 31.3 mm
